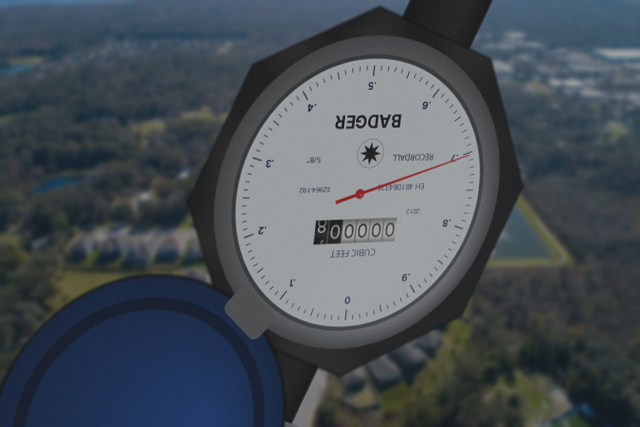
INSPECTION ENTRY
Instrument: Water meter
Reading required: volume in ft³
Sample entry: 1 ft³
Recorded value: 7.70 ft³
